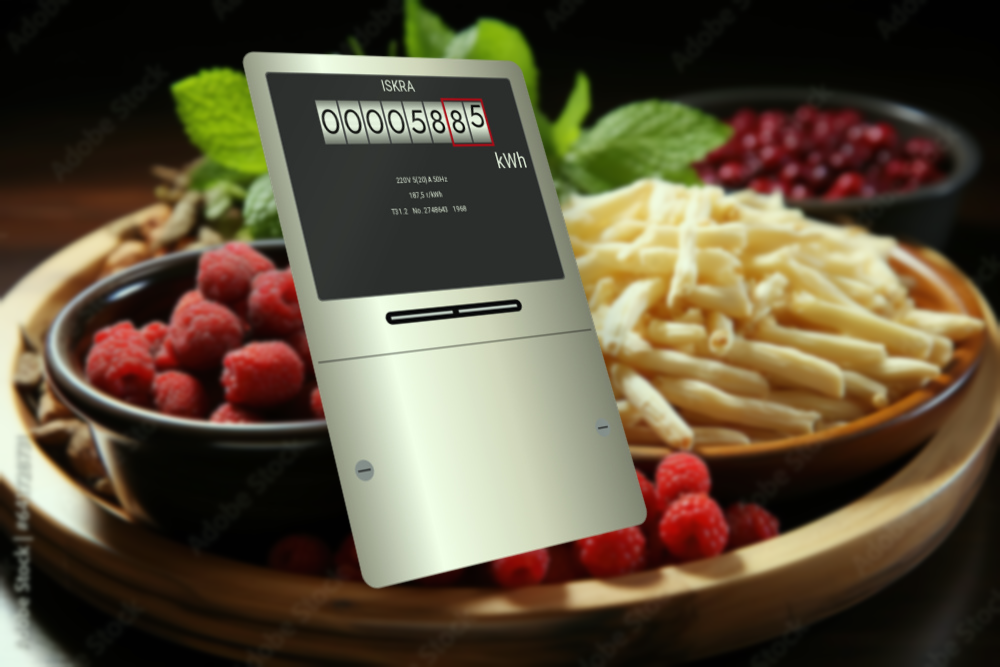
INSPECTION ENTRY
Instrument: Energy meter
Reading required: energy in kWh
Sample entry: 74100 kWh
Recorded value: 58.85 kWh
